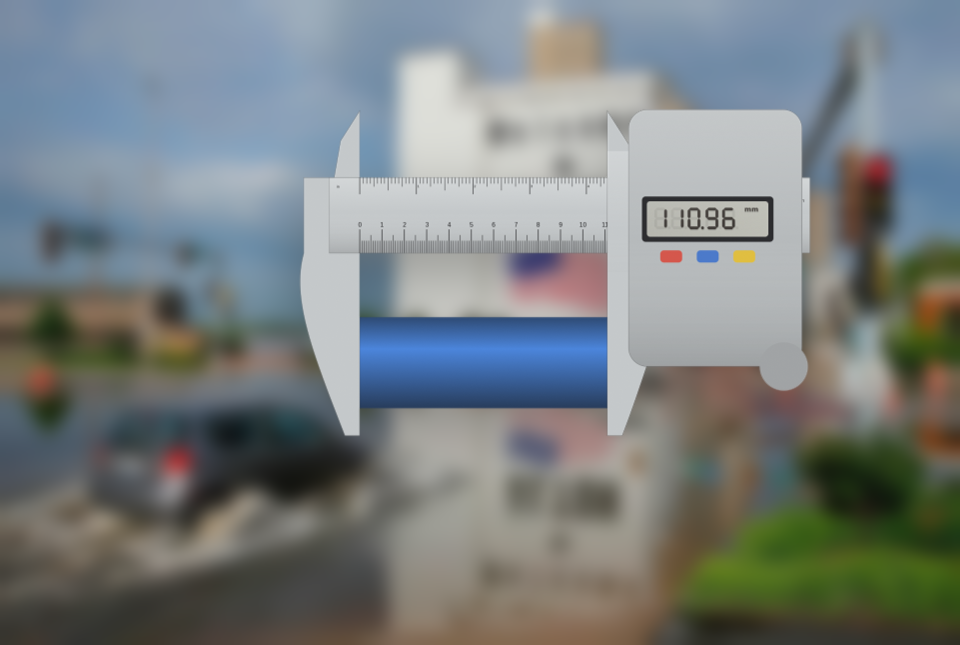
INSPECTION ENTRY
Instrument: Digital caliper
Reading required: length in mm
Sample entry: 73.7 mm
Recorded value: 110.96 mm
